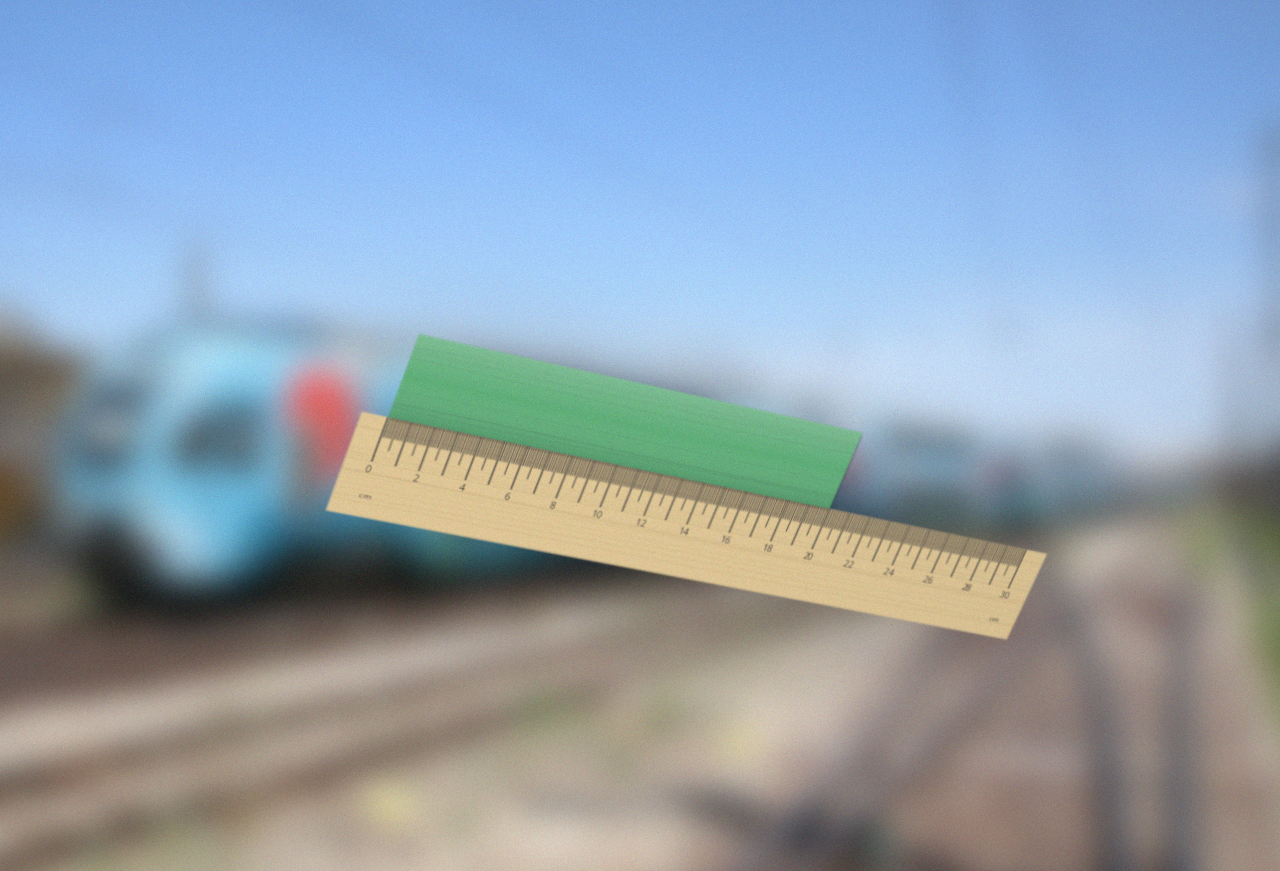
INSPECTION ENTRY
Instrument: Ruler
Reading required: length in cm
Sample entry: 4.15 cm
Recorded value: 20 cm
